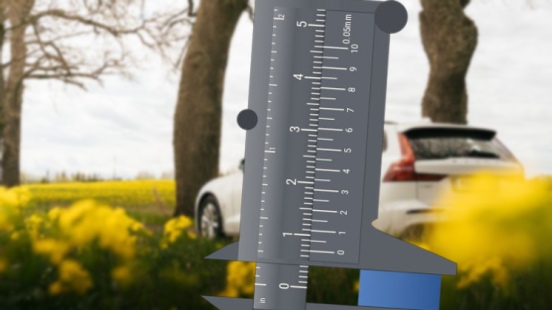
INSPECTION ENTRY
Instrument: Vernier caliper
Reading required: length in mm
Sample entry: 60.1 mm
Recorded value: 7.0 mm
